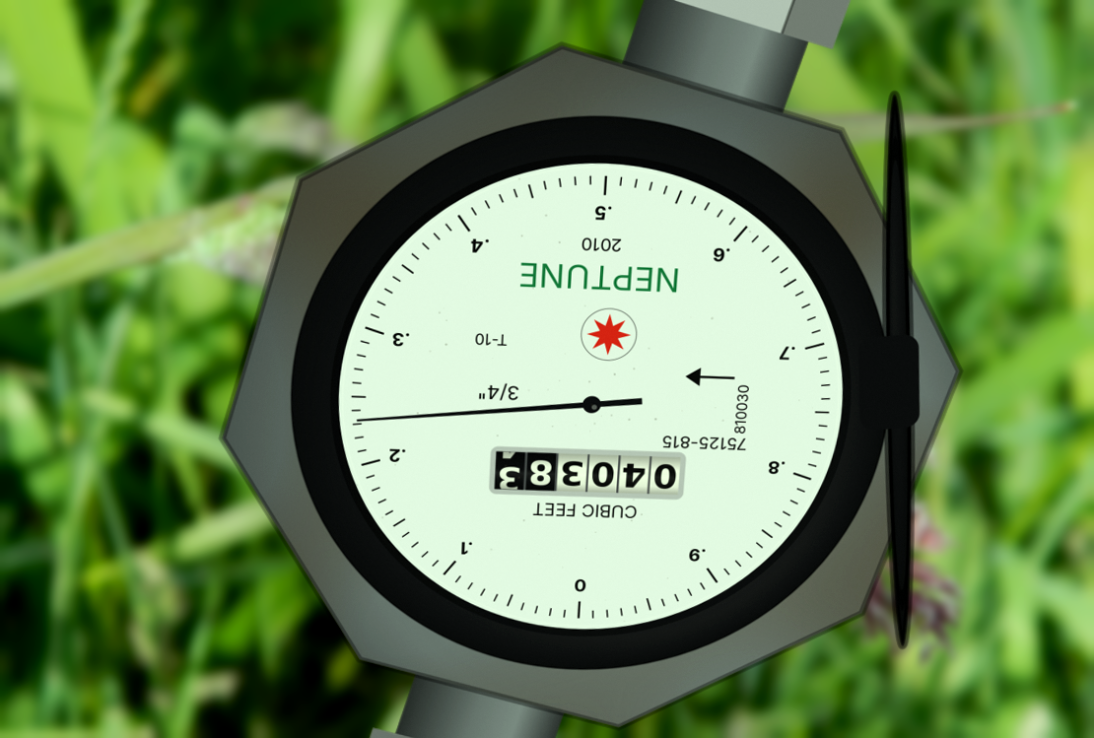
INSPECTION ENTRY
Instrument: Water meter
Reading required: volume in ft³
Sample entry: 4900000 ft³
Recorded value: 40383.23 ft³
